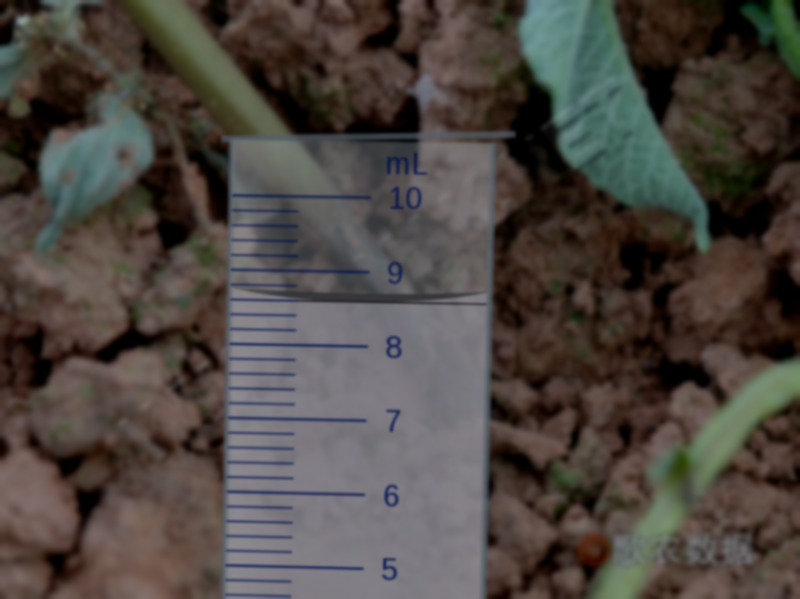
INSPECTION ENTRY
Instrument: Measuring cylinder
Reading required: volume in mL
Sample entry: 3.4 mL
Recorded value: 8.6 mL
